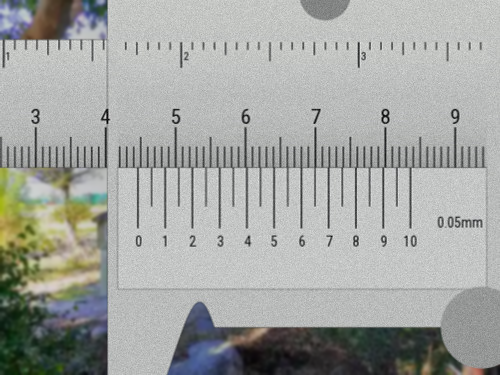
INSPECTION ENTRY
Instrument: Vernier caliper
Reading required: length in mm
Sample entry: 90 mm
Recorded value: 44.6 mm
